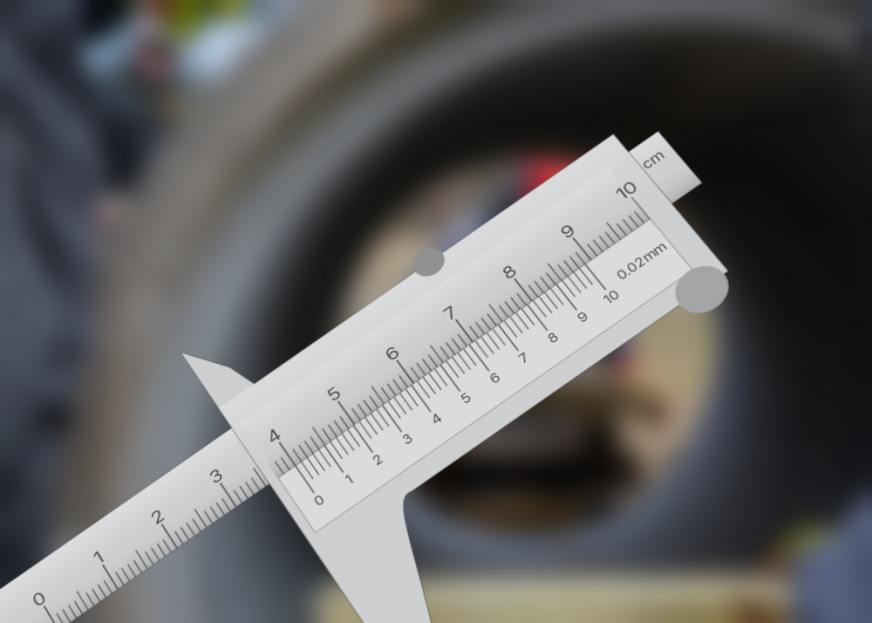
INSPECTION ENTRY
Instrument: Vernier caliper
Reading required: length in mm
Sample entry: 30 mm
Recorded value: 40.0 mm
